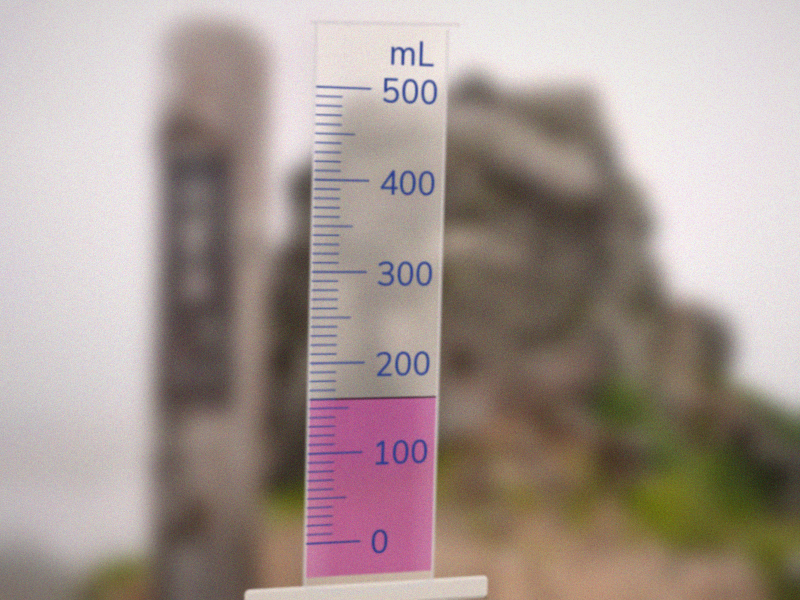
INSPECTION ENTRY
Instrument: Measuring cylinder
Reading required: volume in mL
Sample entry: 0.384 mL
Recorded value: 160 mL
